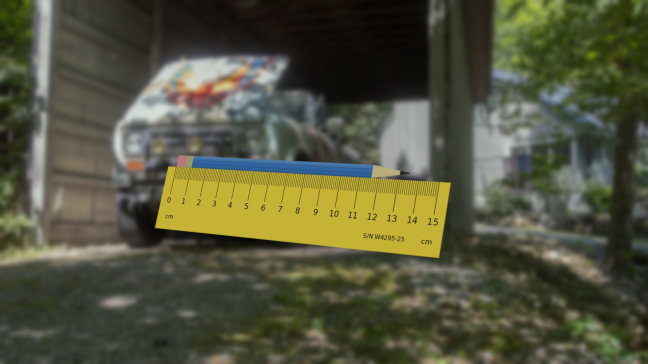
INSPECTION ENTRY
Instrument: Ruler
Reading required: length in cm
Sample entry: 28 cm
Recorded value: 13.5 cm
